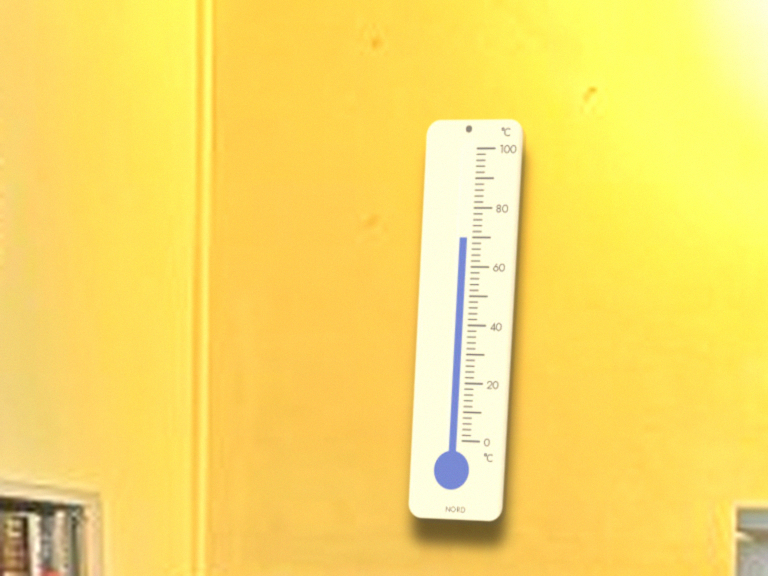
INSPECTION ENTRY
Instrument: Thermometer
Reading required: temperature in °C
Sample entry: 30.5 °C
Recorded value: 70 °C
